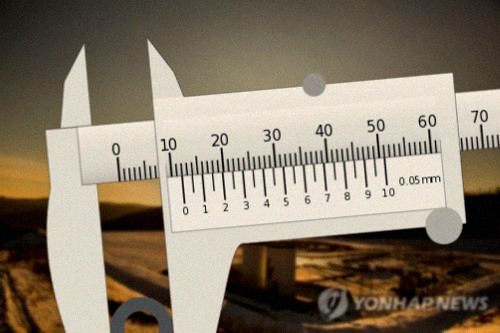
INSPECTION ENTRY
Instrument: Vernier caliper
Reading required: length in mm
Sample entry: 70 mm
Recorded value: 12.0 mm
